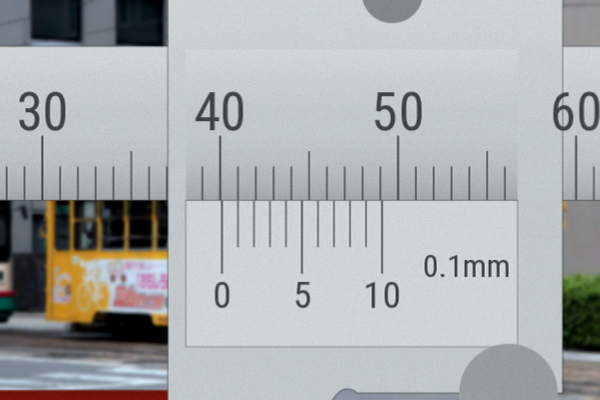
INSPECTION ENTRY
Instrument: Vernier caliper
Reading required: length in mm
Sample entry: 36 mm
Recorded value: 40.1 mm
